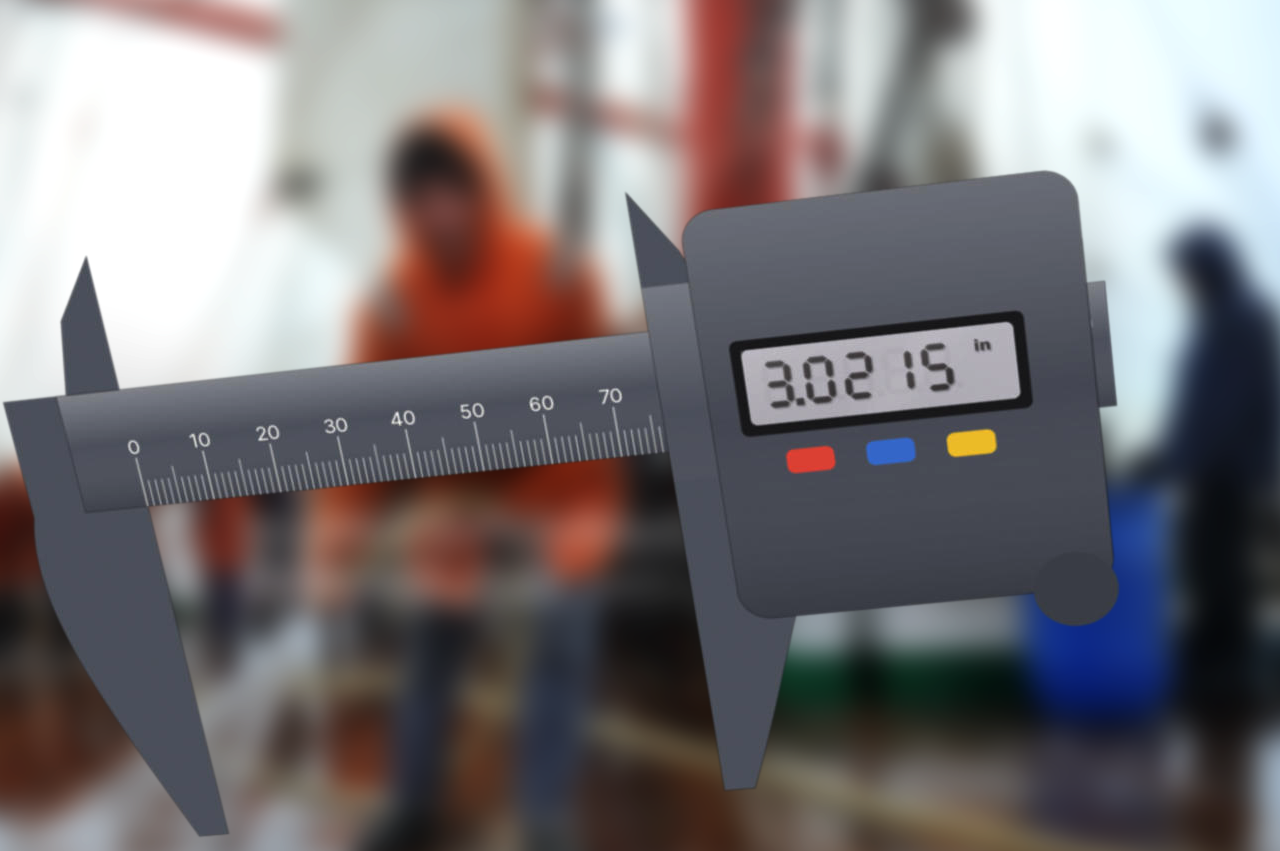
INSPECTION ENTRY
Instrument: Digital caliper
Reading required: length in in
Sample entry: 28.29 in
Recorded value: 3.0215 in
